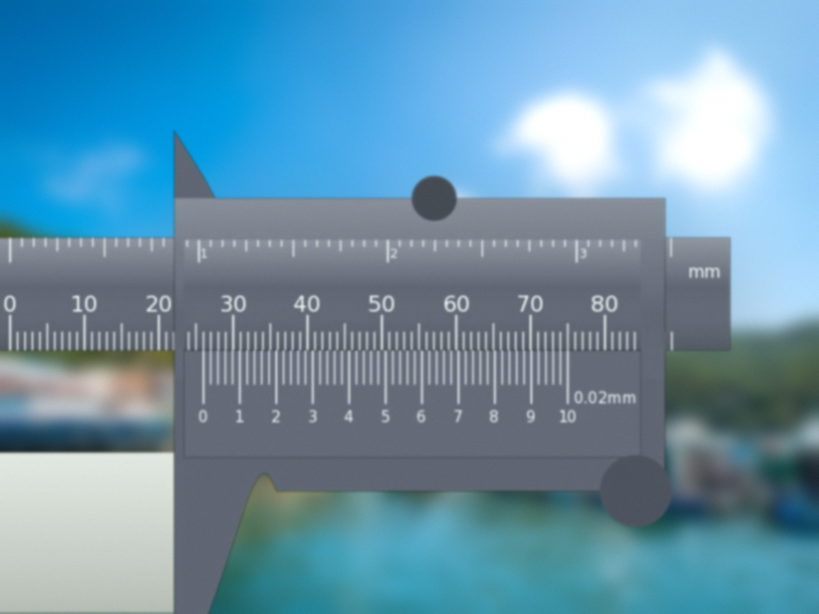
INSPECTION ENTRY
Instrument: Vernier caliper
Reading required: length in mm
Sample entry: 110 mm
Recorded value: 26.0 mm
